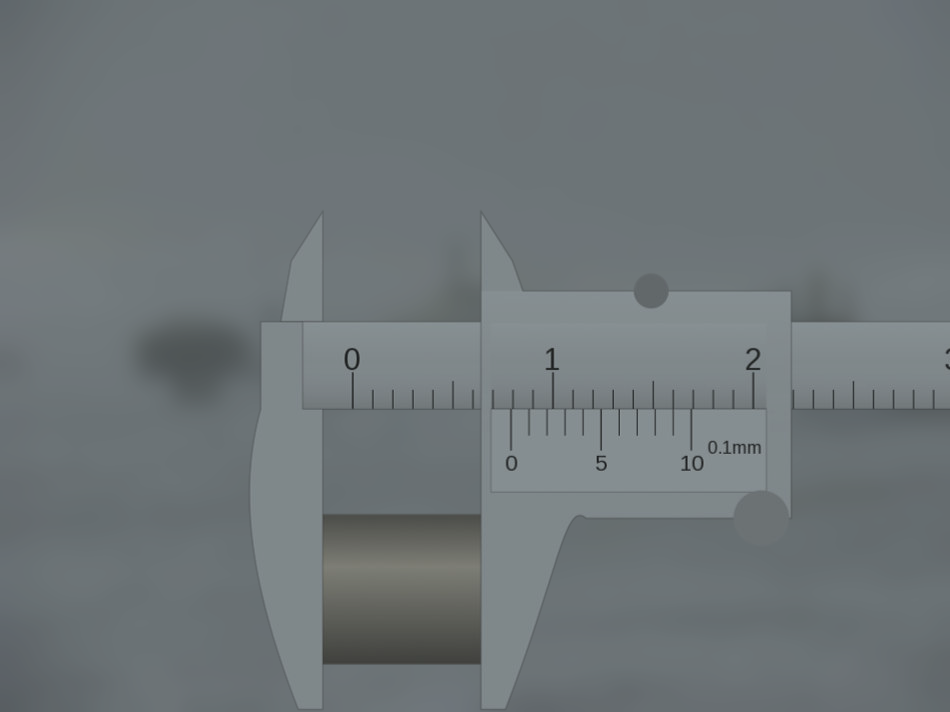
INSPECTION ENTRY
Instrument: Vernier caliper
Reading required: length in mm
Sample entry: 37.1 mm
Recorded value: 7.9 mm
